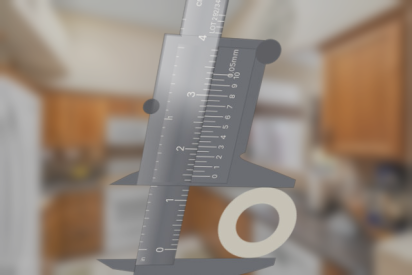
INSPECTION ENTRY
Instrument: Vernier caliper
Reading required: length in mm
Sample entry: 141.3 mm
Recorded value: 14.8 mm
